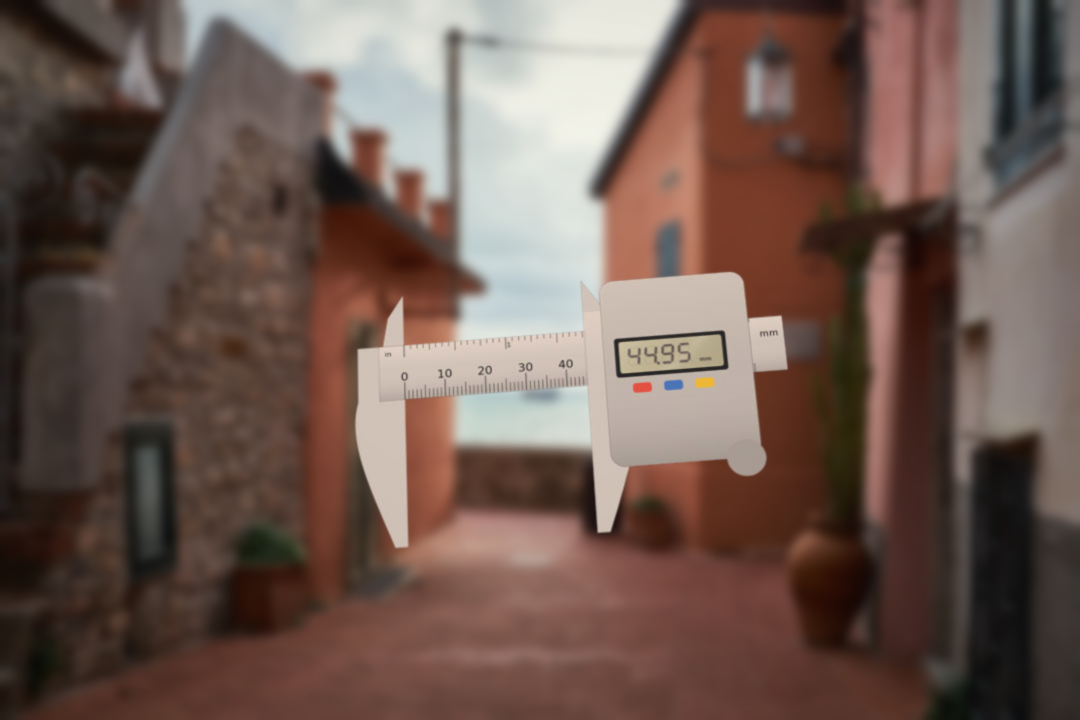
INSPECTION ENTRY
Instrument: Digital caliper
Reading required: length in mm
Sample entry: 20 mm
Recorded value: 44.95 mm
